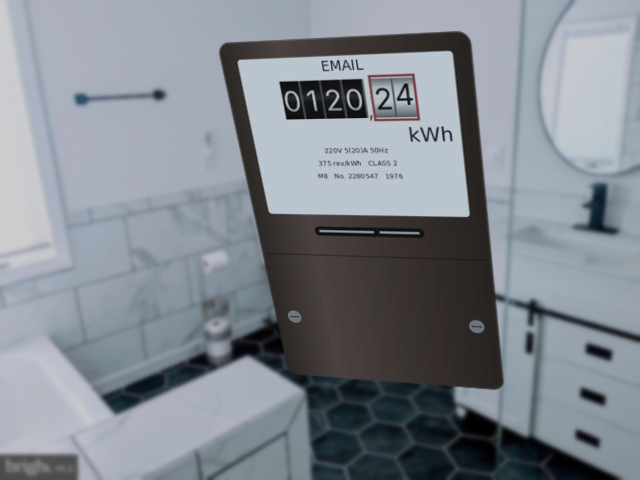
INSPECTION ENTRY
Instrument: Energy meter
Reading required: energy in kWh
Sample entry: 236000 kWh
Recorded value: 120.24 kWh
